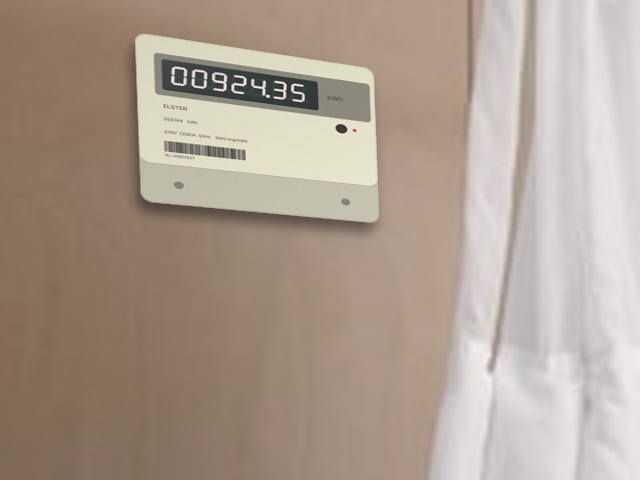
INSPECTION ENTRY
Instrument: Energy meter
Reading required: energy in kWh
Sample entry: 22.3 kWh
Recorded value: 924.35 kWh
